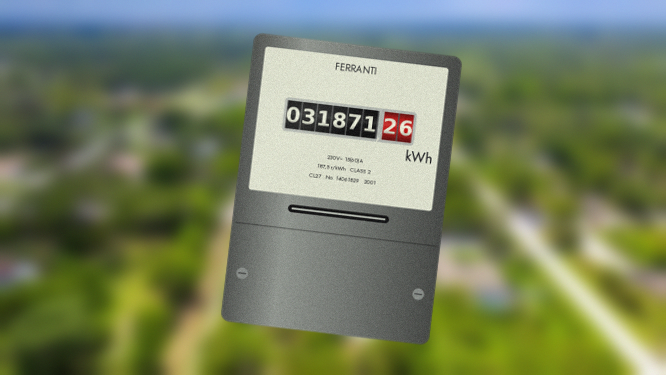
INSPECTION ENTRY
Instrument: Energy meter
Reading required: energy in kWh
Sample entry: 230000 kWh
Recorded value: 31871.26 kWh
